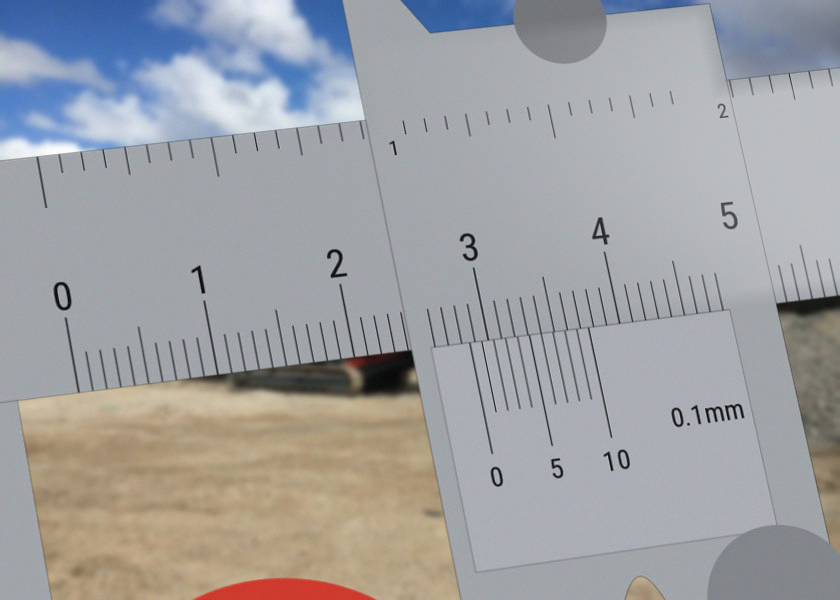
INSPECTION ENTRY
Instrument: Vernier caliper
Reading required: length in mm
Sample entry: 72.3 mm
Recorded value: 28.6 mm
